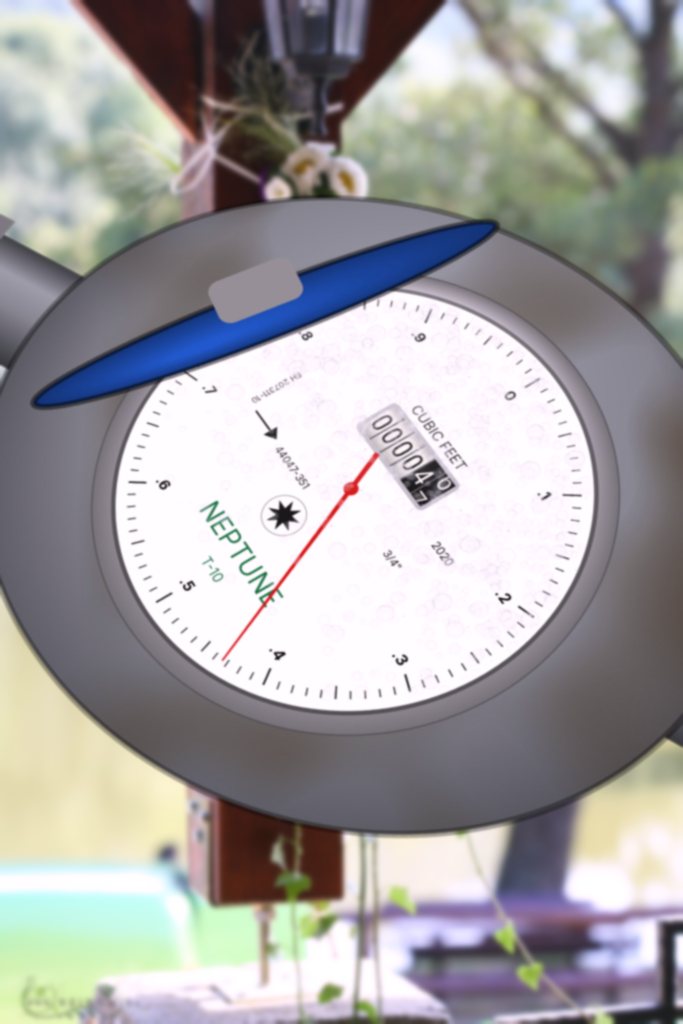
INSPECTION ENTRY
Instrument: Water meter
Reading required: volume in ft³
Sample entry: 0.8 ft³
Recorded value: 46.43 ft³
